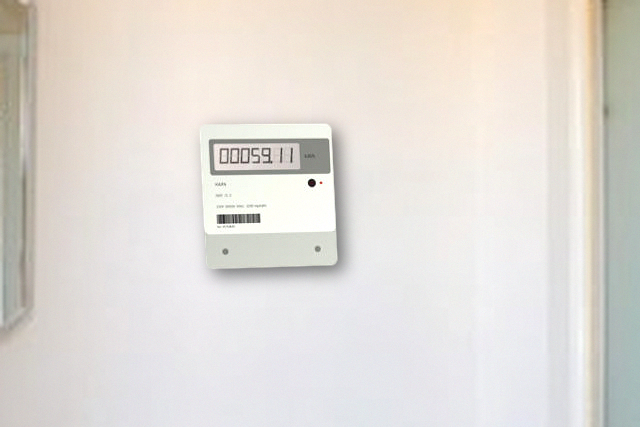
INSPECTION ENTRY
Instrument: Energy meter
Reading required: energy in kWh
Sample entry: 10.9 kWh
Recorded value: 59.11 kWh
